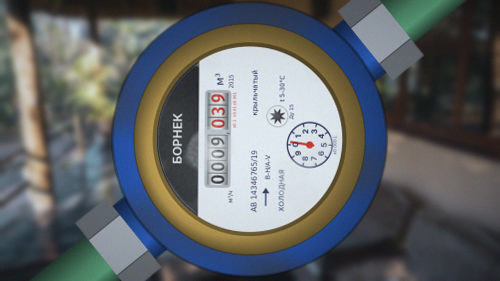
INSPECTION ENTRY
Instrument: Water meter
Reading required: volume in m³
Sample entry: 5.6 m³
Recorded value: 9.0390 m³
